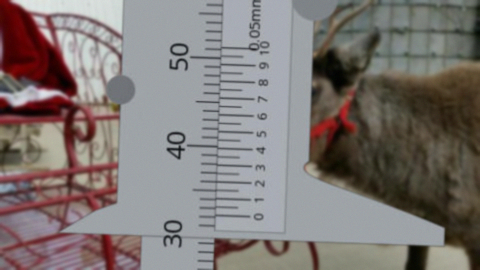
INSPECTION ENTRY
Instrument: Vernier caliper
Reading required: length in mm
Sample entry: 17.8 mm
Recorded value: 32.2 mm
